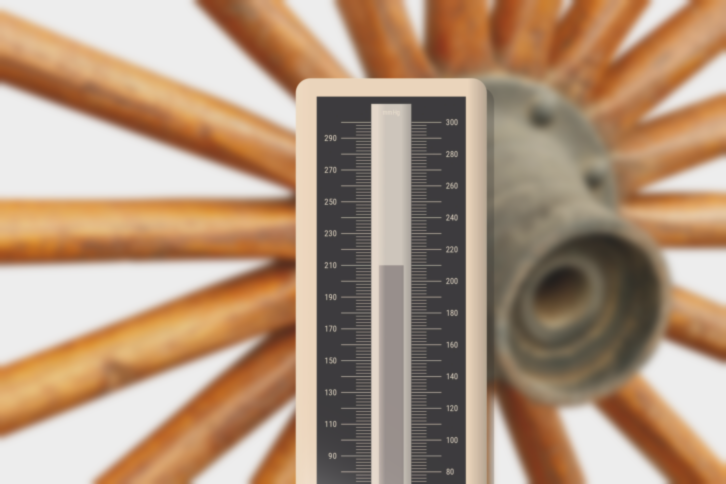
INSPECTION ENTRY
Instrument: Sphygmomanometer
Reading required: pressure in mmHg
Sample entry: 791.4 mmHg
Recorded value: 210 mmHg
